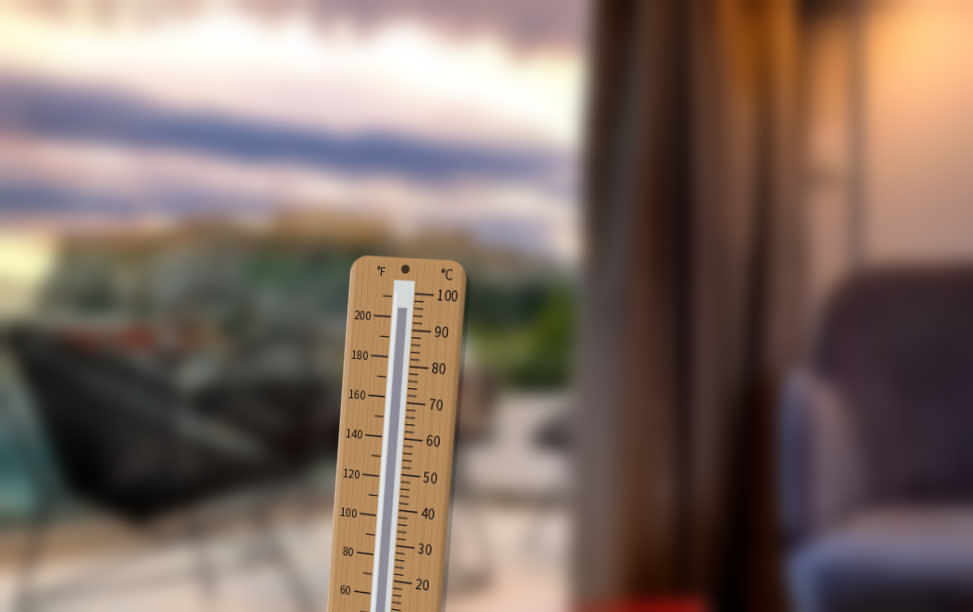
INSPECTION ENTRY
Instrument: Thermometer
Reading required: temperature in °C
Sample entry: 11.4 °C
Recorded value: 96 °C
